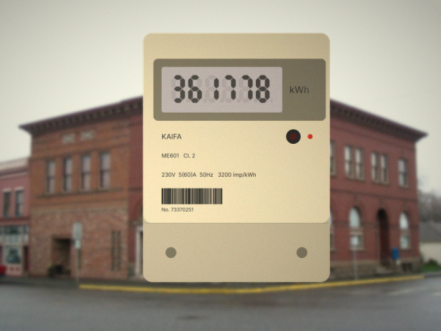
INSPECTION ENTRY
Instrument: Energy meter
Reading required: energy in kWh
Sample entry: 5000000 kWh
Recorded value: 361778 kWh
